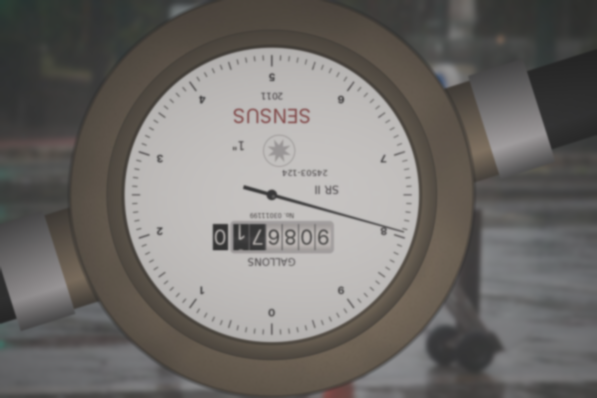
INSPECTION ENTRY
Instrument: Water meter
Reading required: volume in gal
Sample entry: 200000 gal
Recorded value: 9086707.9 gal
